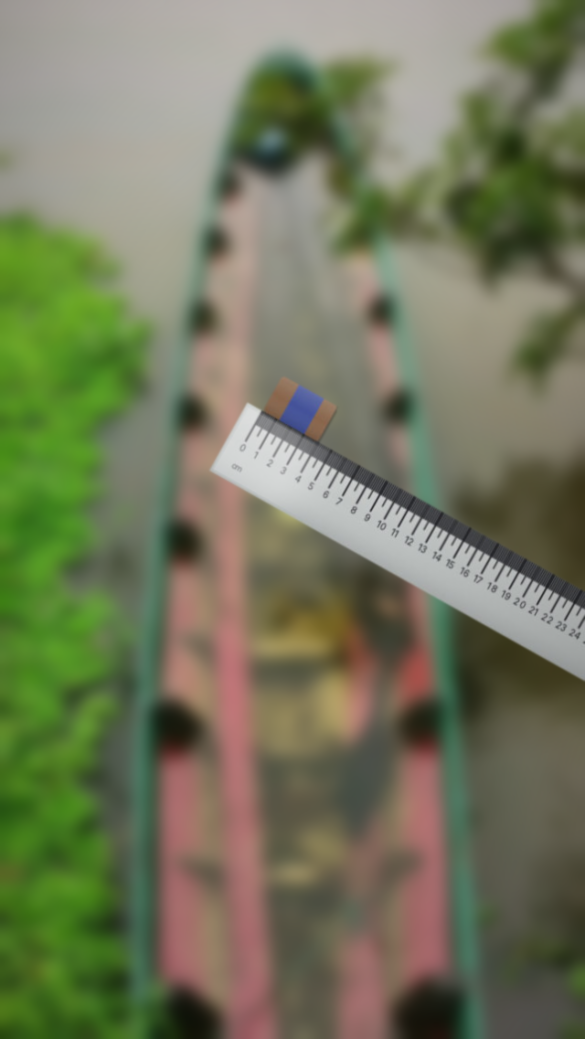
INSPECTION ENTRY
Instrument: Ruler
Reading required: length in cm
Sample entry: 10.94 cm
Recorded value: 4 cm
